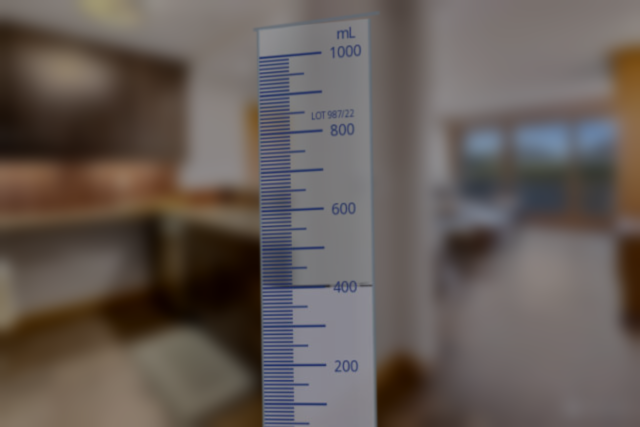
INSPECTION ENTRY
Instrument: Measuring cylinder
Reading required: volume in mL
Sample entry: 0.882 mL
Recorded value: 400 mL
